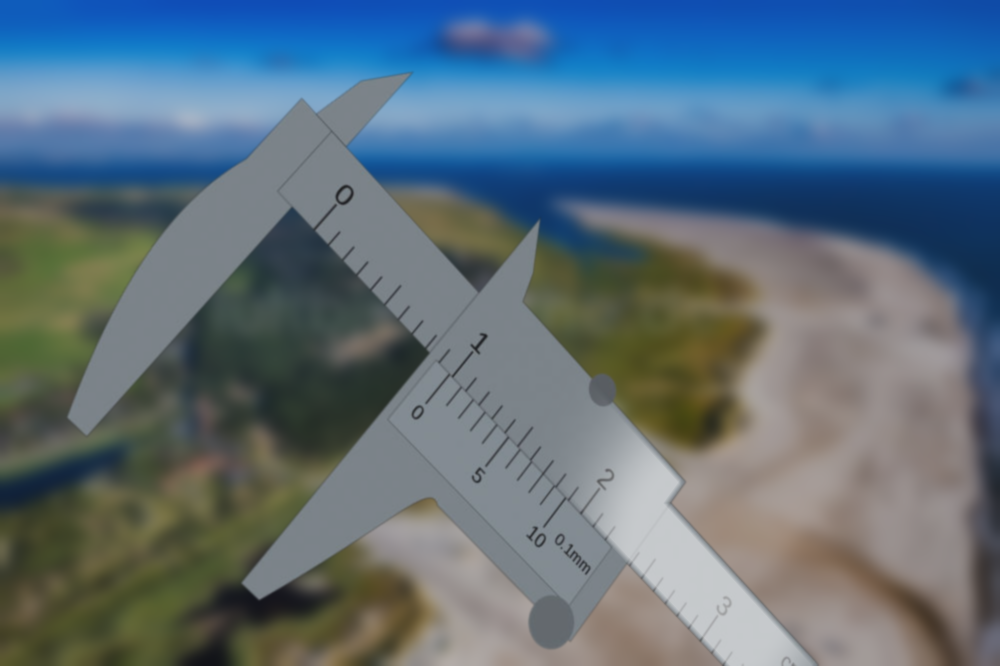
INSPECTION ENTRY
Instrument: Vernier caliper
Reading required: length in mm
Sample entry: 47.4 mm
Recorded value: 9.8 mm
